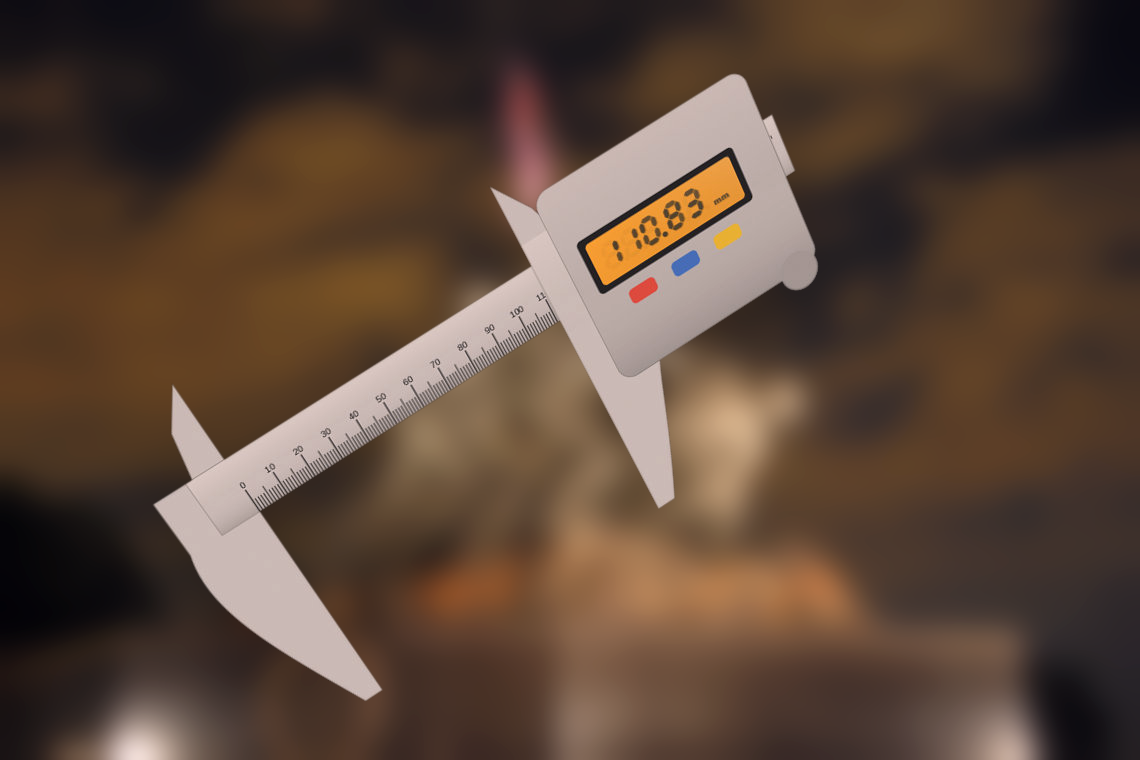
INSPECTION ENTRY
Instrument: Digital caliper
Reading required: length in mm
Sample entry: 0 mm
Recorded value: 110.83 mm
